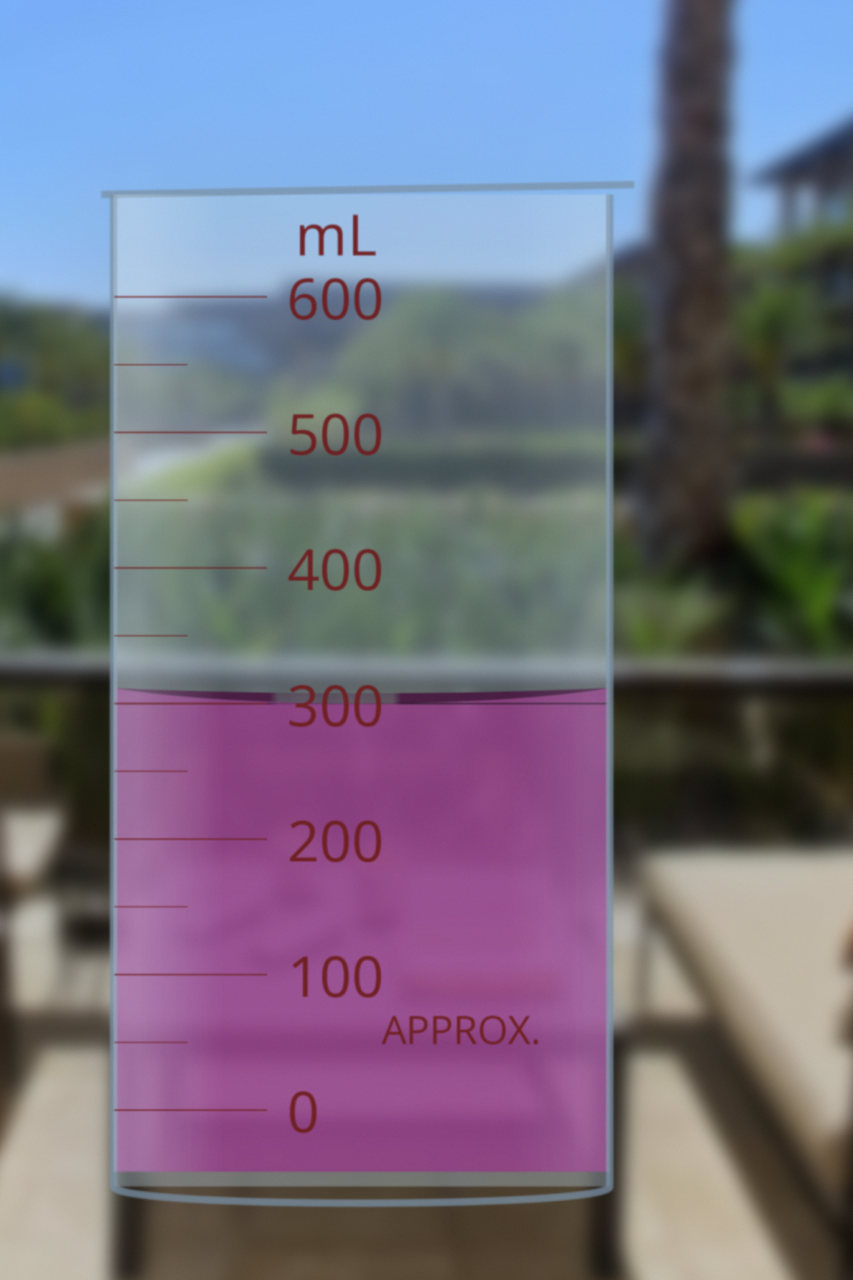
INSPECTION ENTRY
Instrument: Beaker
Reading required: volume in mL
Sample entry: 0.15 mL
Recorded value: 300 mL
